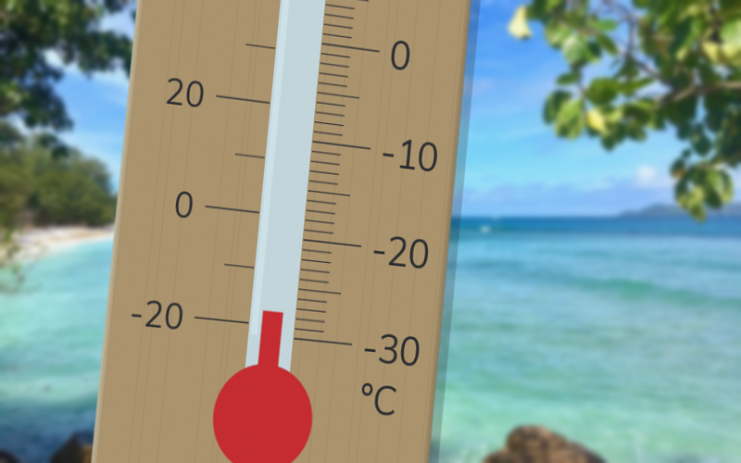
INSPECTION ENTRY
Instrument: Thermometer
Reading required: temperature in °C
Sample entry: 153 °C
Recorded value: -27.5 °C
